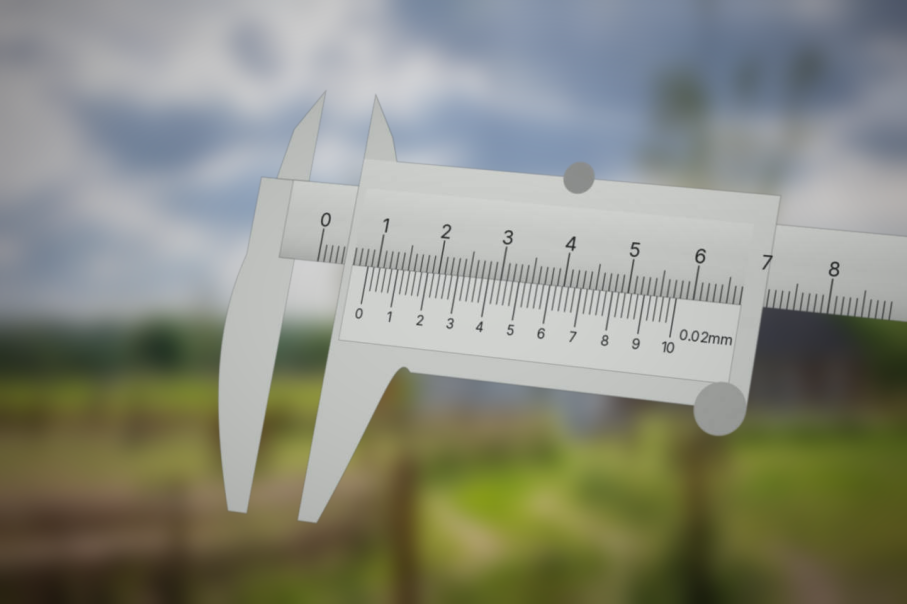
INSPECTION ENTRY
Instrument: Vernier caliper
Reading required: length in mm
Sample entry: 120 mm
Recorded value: 8.4 mm
